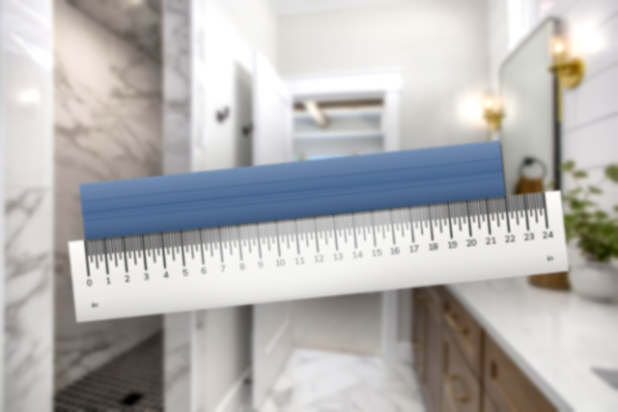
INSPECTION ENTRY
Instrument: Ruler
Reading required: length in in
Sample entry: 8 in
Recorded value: 22 in
